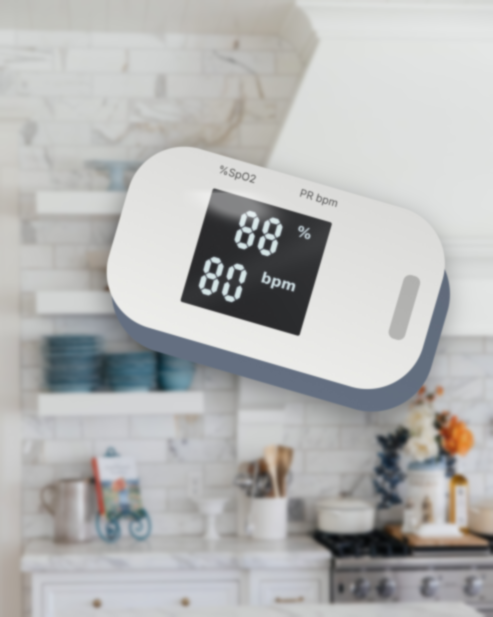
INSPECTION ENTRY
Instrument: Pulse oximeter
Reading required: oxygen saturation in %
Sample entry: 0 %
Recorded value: 88 %
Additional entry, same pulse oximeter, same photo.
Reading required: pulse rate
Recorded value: 80 bpm
